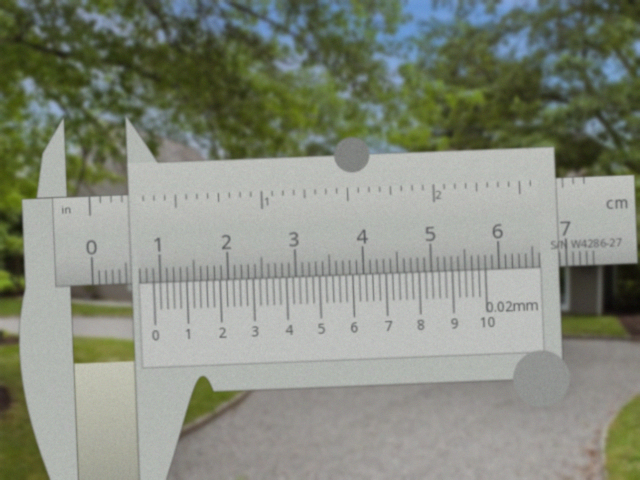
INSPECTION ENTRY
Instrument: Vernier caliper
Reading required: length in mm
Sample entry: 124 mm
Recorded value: 9.0 mm
